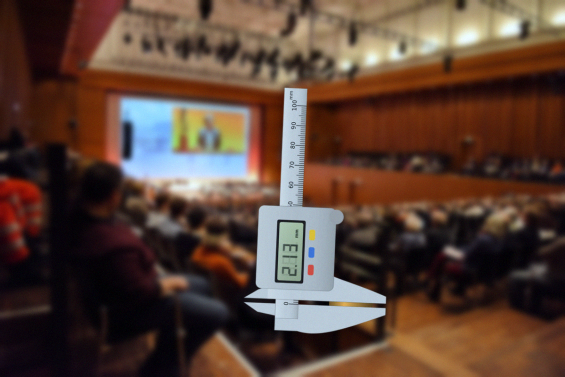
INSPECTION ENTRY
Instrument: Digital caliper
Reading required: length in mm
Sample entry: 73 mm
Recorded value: 2.13 mm
